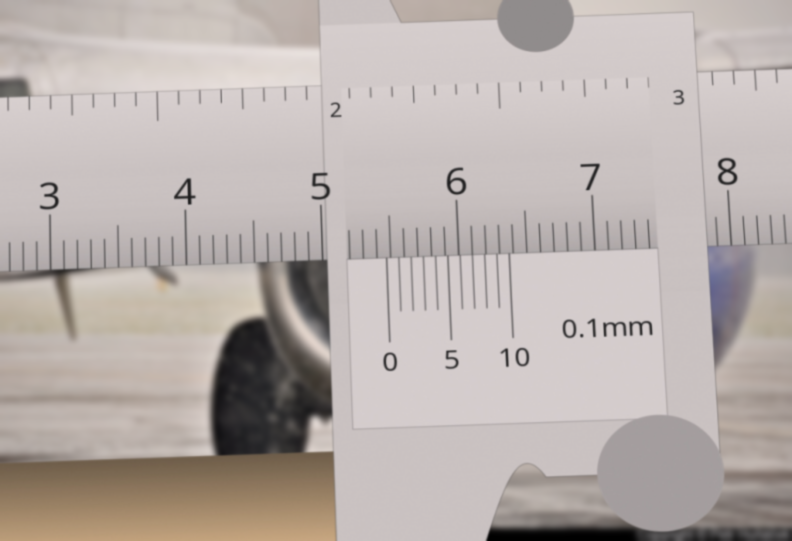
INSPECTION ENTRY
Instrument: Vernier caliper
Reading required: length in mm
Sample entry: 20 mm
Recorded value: 54.7 mm
